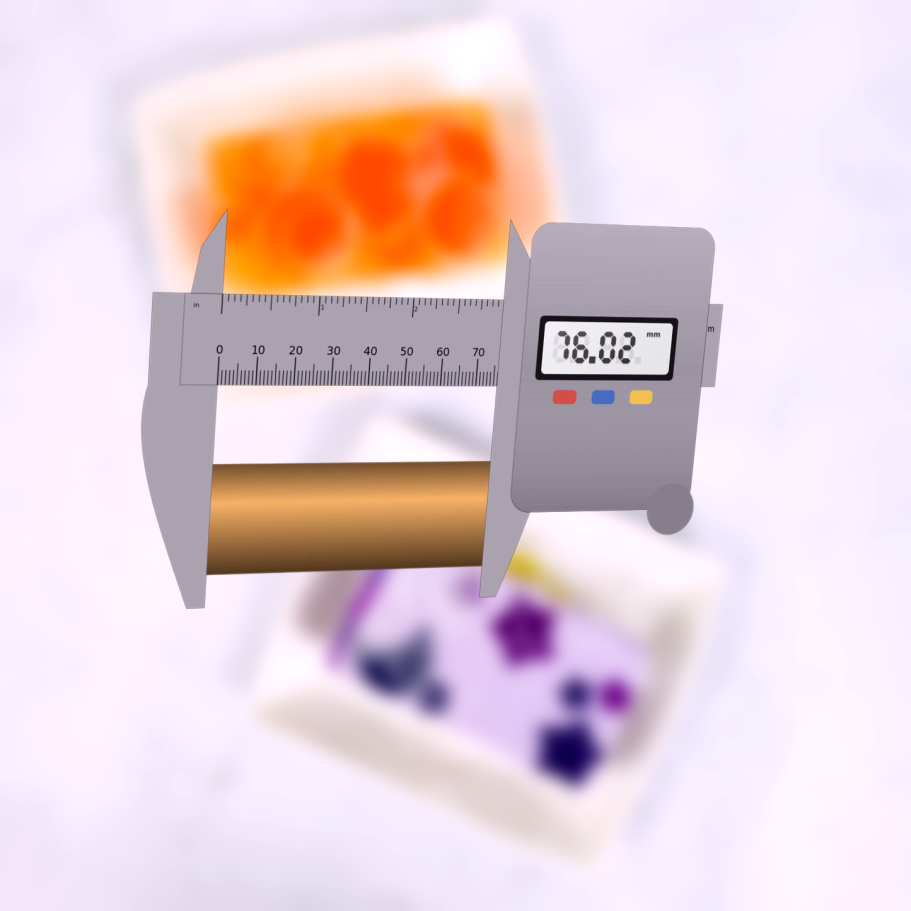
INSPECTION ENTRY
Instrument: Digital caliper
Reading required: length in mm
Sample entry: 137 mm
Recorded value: 76.02 mm
